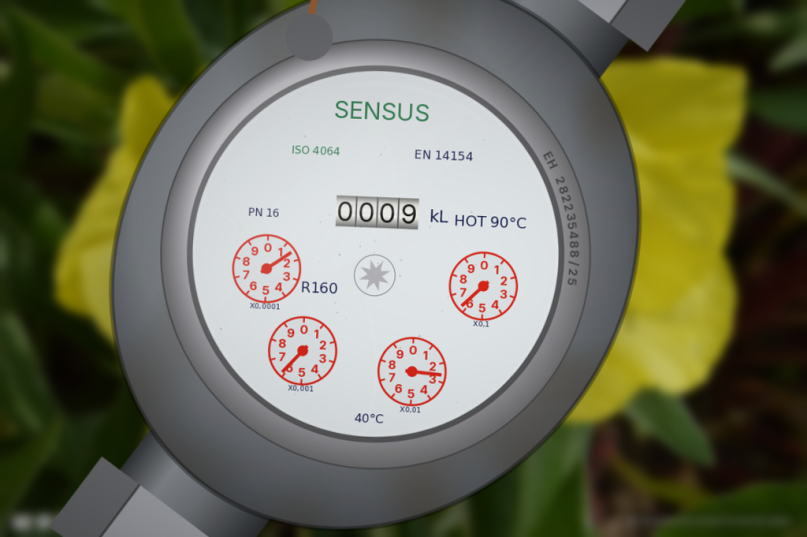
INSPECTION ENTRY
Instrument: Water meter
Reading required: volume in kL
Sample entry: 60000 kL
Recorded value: 9.6261 kL
